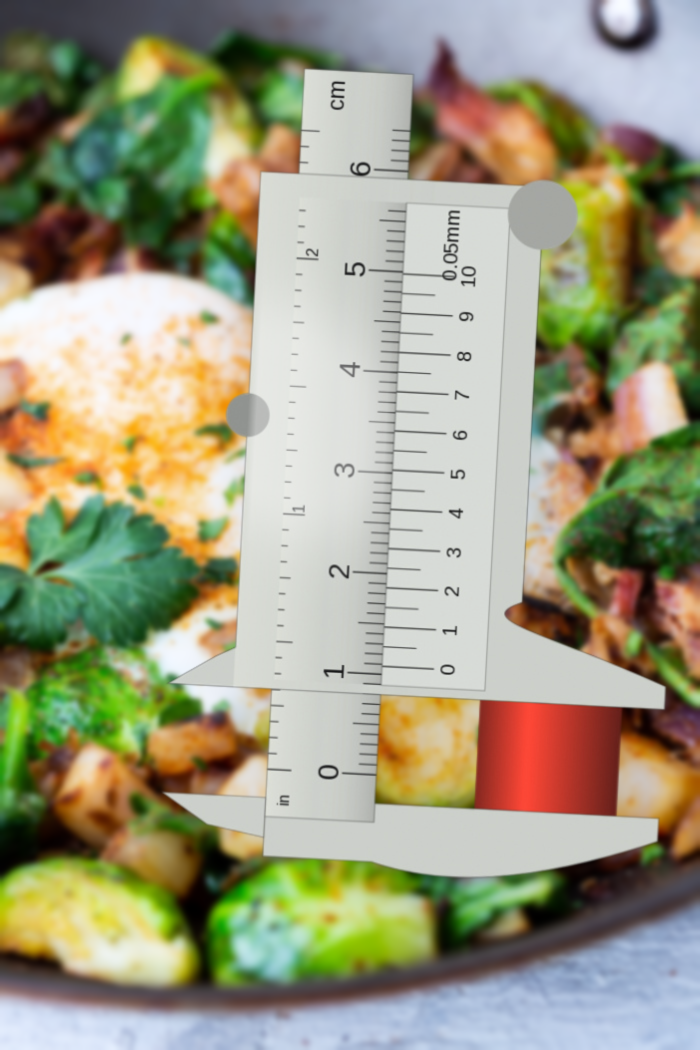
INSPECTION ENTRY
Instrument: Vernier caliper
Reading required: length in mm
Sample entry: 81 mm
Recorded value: 10.8 mm
